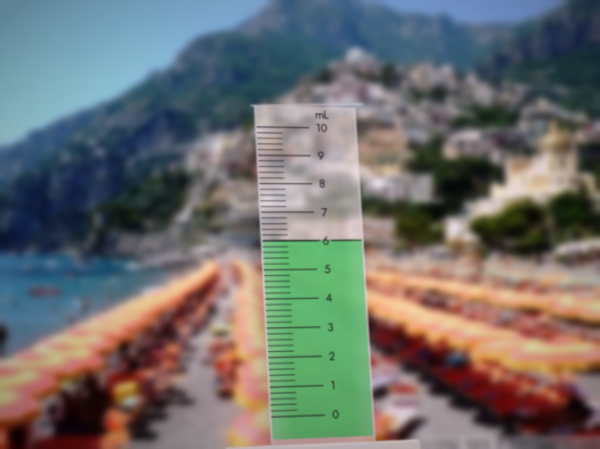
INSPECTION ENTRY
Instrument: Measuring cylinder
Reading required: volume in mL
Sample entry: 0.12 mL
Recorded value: 6 mL
